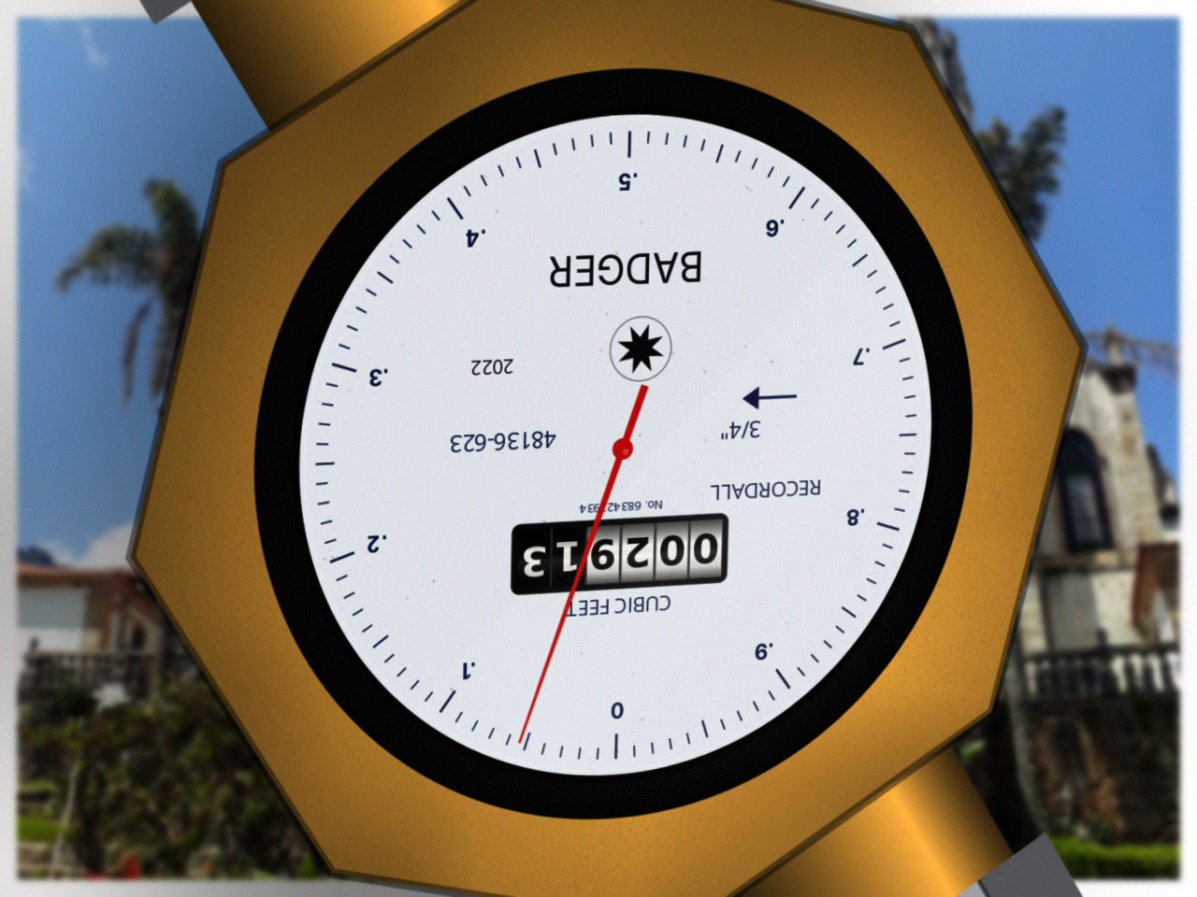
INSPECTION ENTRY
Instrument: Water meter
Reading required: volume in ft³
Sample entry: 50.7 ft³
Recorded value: 2913.05 ft³
